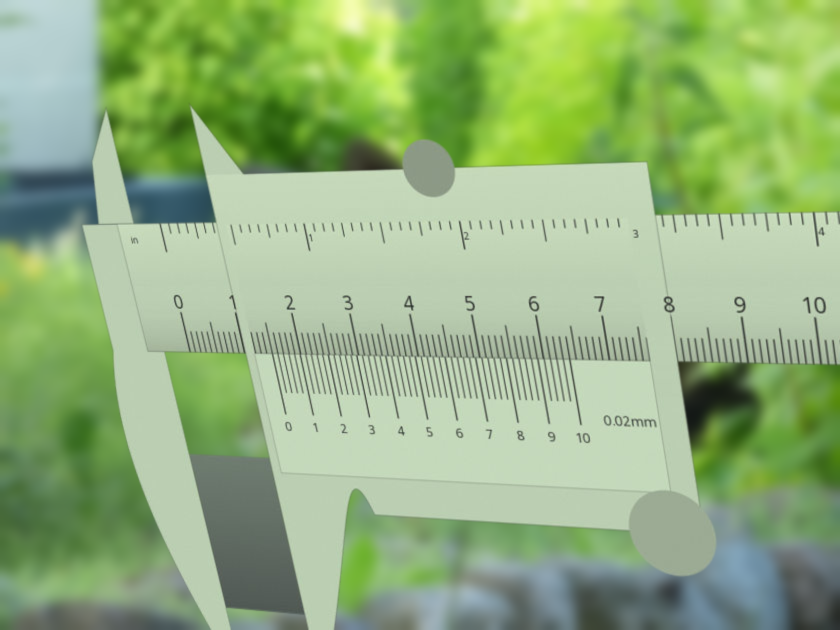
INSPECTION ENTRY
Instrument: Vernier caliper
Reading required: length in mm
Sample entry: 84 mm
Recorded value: 15.0 mm
